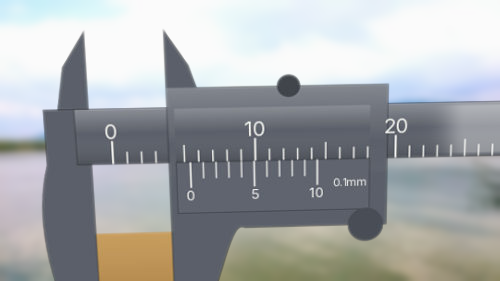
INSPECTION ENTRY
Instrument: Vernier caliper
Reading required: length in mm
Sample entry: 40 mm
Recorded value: 5.4 mm
